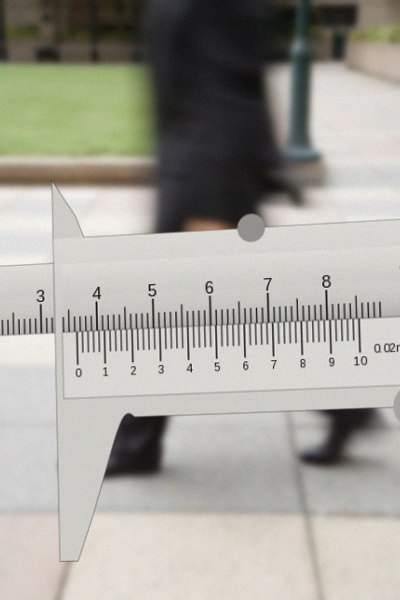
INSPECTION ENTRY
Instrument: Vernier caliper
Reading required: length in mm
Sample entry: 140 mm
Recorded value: 36.4 mm
